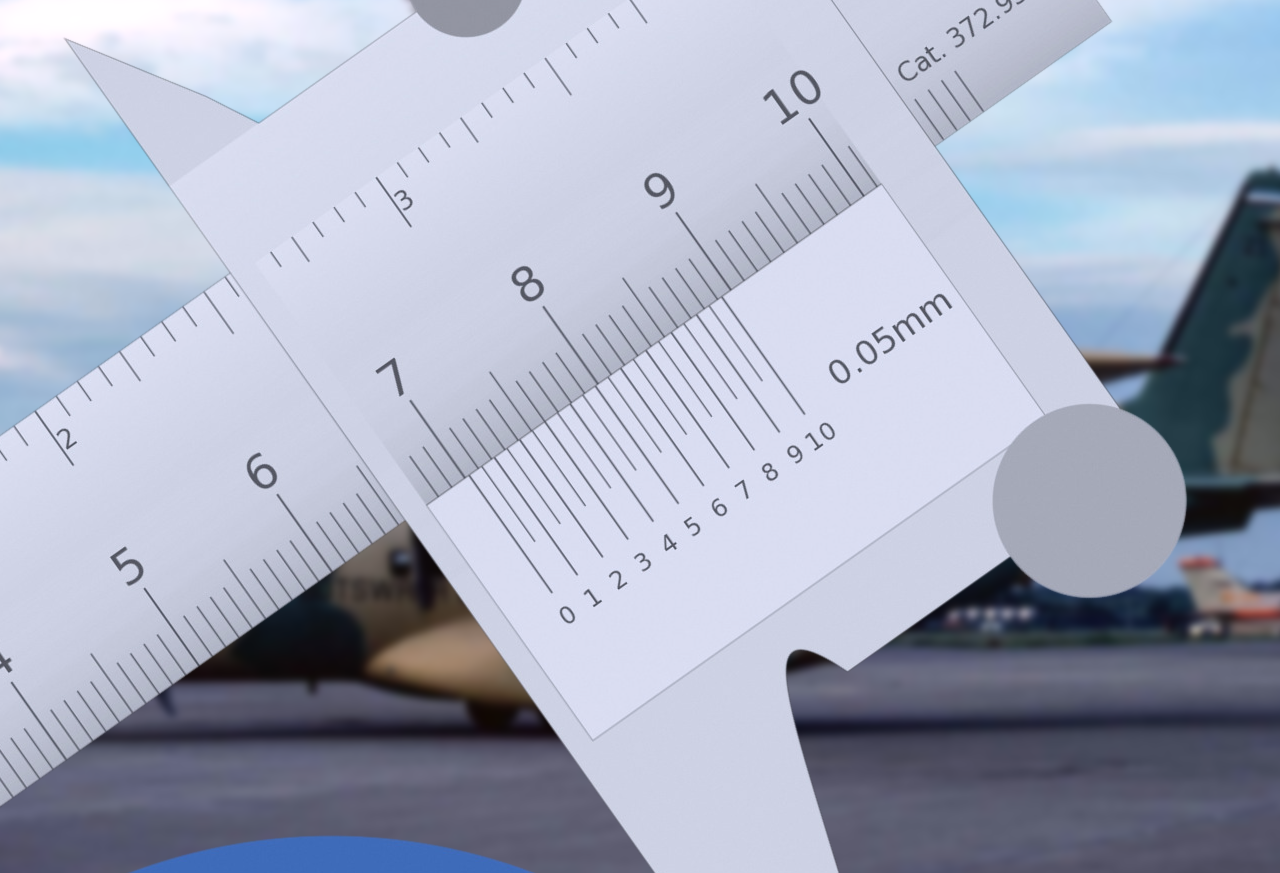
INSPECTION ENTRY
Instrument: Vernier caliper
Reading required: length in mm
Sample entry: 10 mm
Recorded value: 70.3 mm
